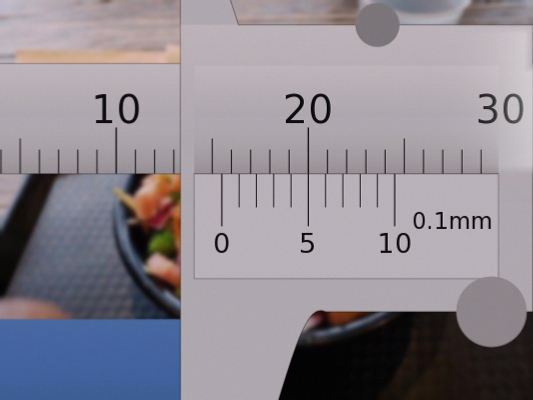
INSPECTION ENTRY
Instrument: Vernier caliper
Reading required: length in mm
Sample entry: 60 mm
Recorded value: 15.5 mm
